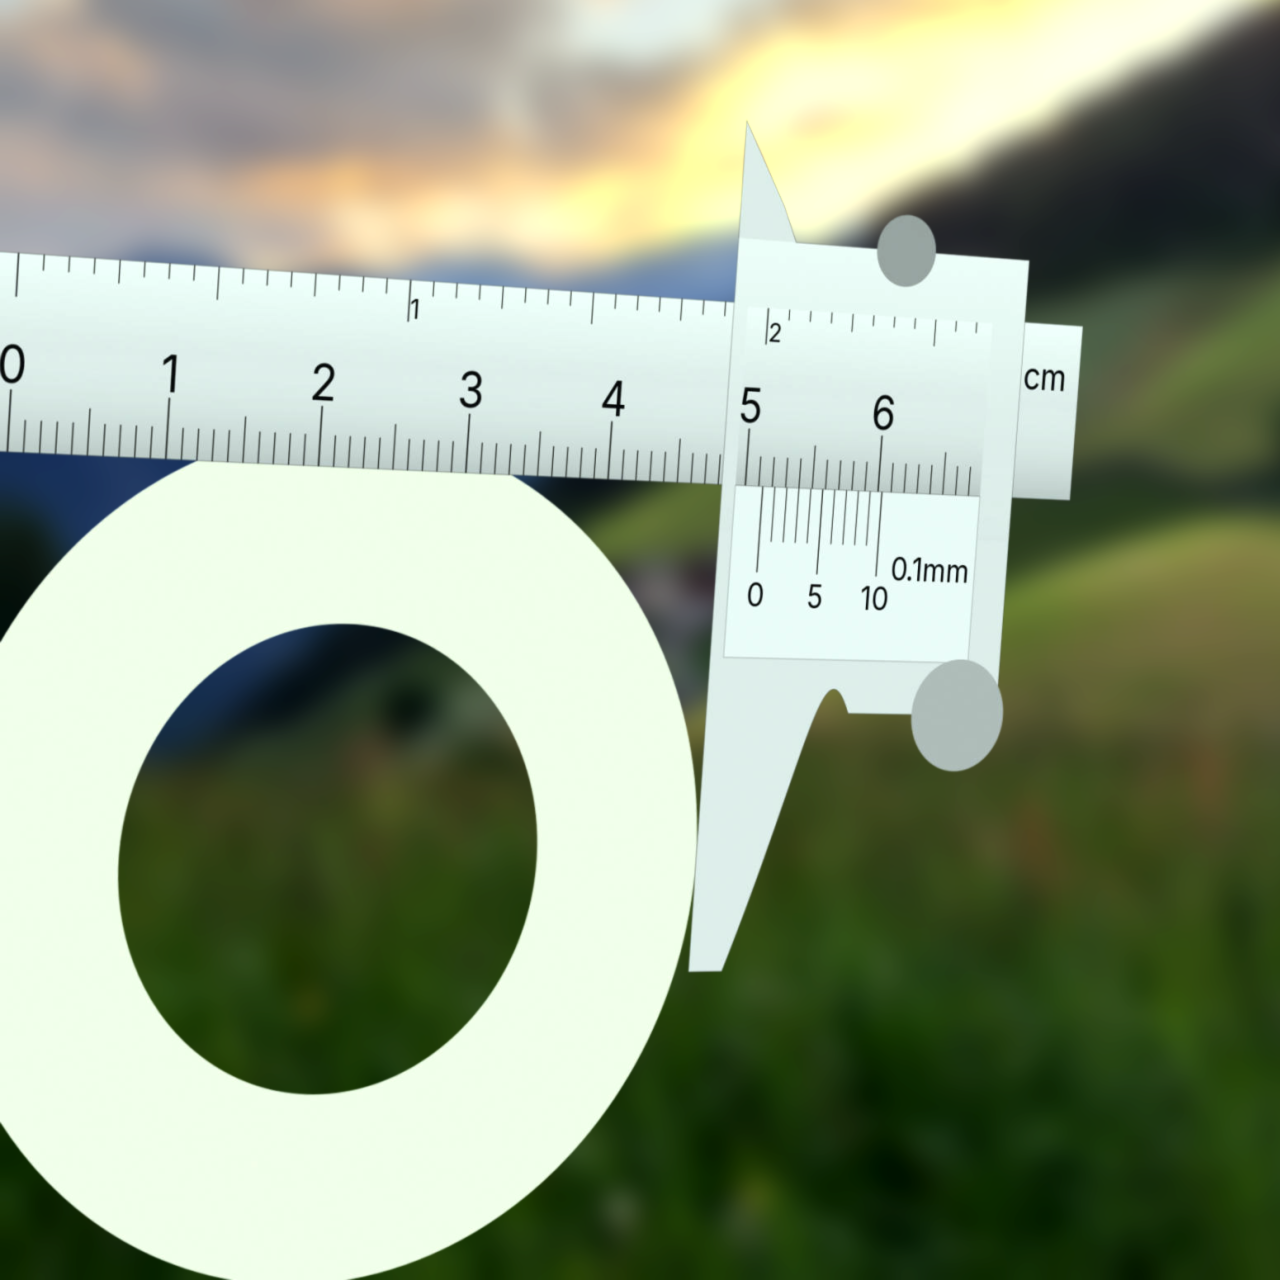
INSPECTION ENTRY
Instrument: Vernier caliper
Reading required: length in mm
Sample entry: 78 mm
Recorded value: 51.3 mm
